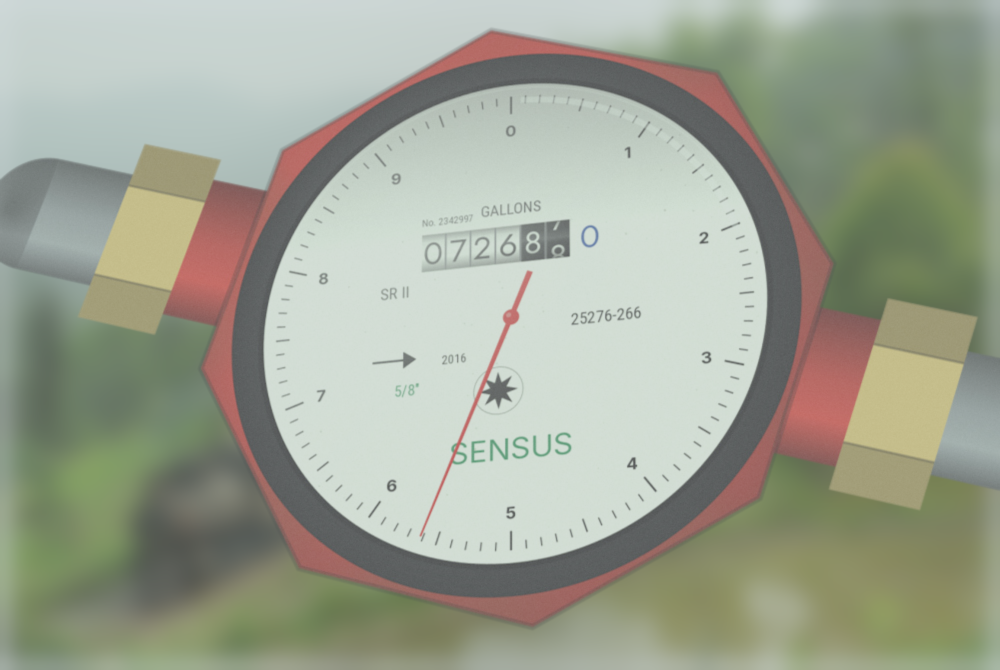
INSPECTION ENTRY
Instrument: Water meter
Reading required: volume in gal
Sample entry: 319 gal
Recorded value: 726875.6 gal
